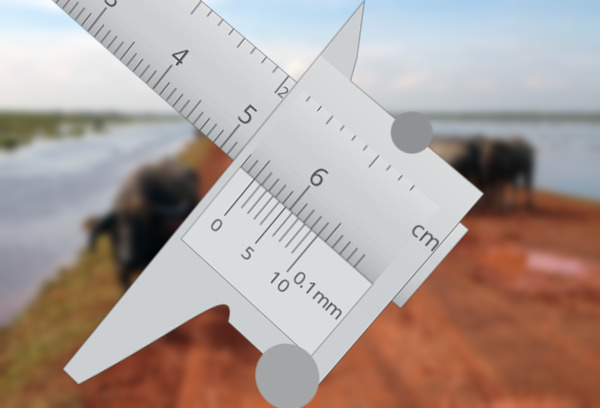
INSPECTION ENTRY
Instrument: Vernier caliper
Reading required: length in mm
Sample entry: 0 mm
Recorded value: 55.0 mm
